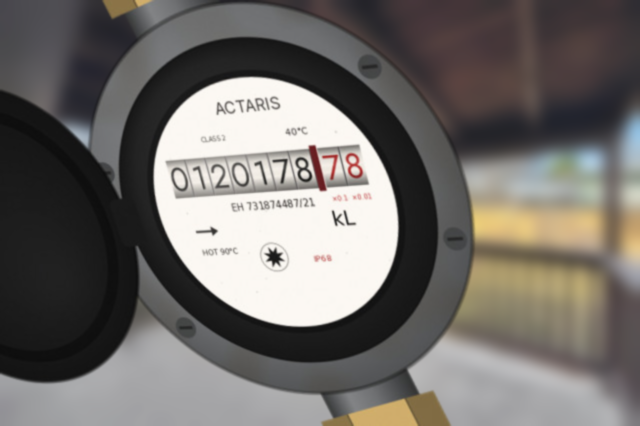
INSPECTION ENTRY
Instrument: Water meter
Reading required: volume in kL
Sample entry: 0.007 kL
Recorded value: 120178.78 kL
